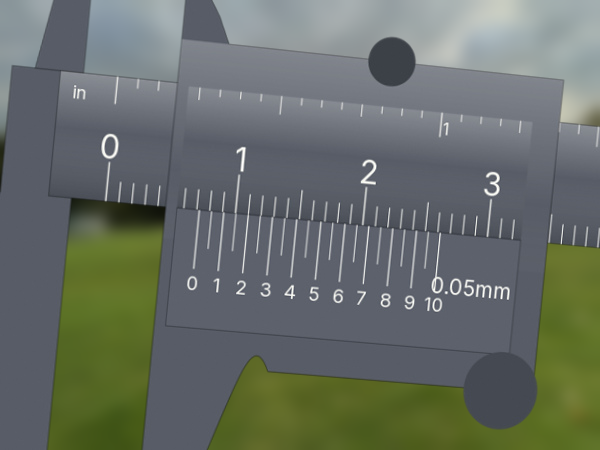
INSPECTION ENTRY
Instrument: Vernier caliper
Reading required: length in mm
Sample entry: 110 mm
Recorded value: 7.2 mm
